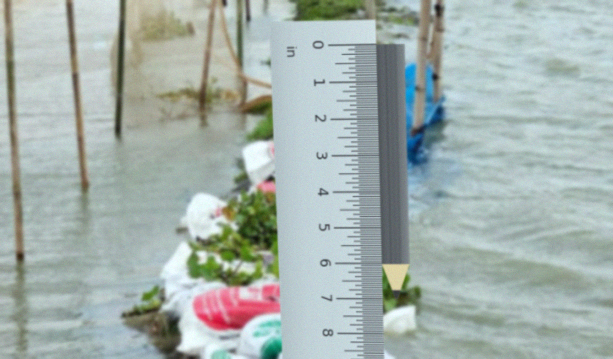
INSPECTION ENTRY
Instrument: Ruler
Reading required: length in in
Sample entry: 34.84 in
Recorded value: 7 in
